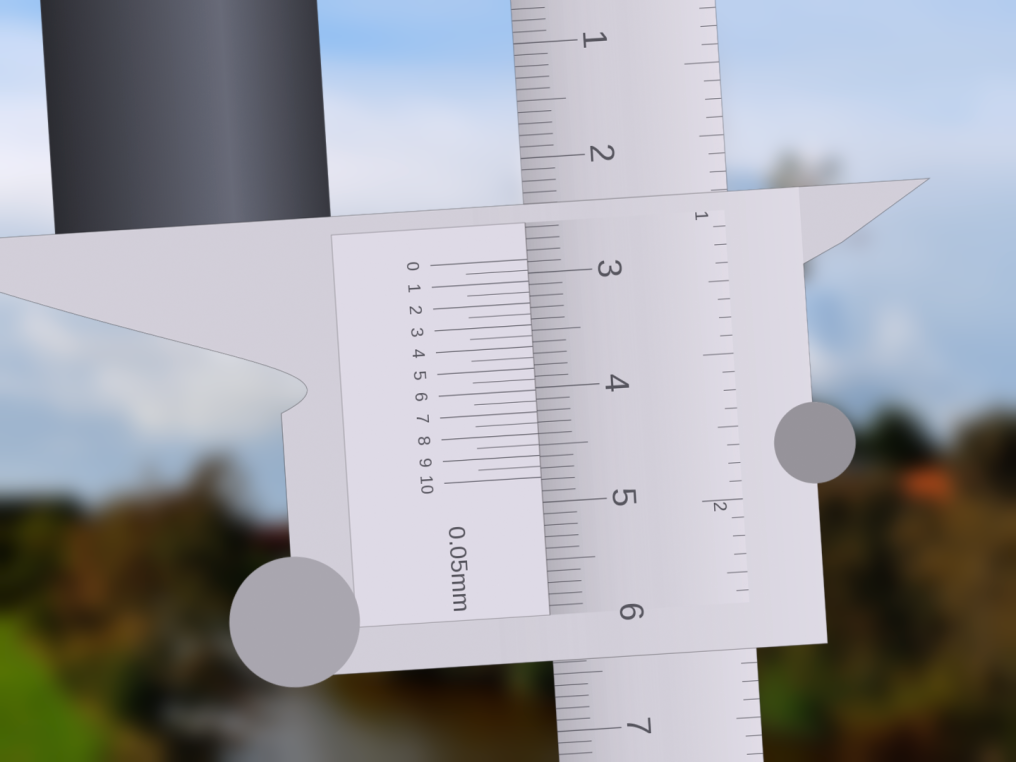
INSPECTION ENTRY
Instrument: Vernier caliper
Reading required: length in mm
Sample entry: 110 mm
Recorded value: 28.8 mm
